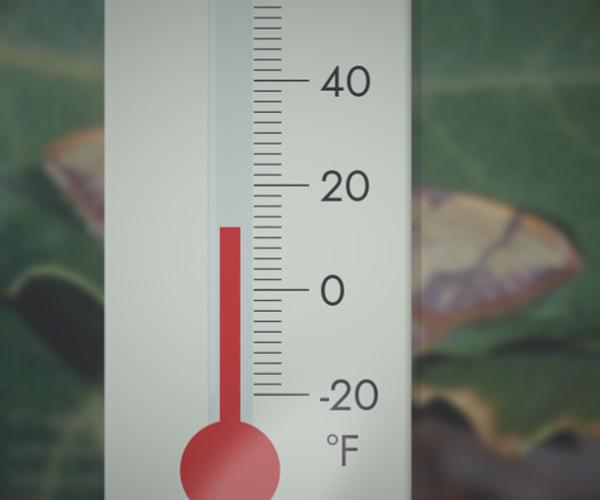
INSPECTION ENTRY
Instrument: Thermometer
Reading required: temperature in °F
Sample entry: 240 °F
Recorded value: 12 °F
